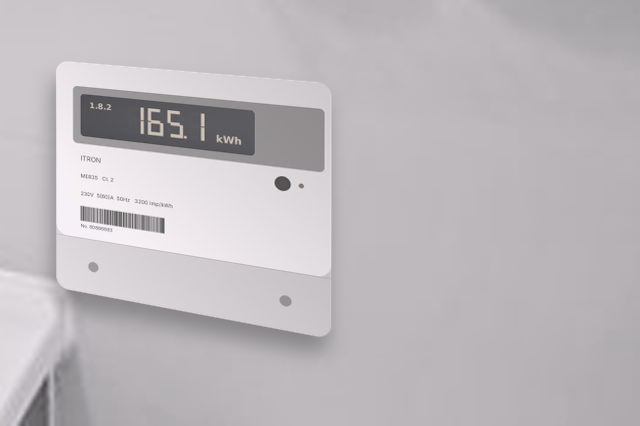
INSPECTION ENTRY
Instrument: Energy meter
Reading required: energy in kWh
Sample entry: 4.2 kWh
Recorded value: 165.1 kWh
